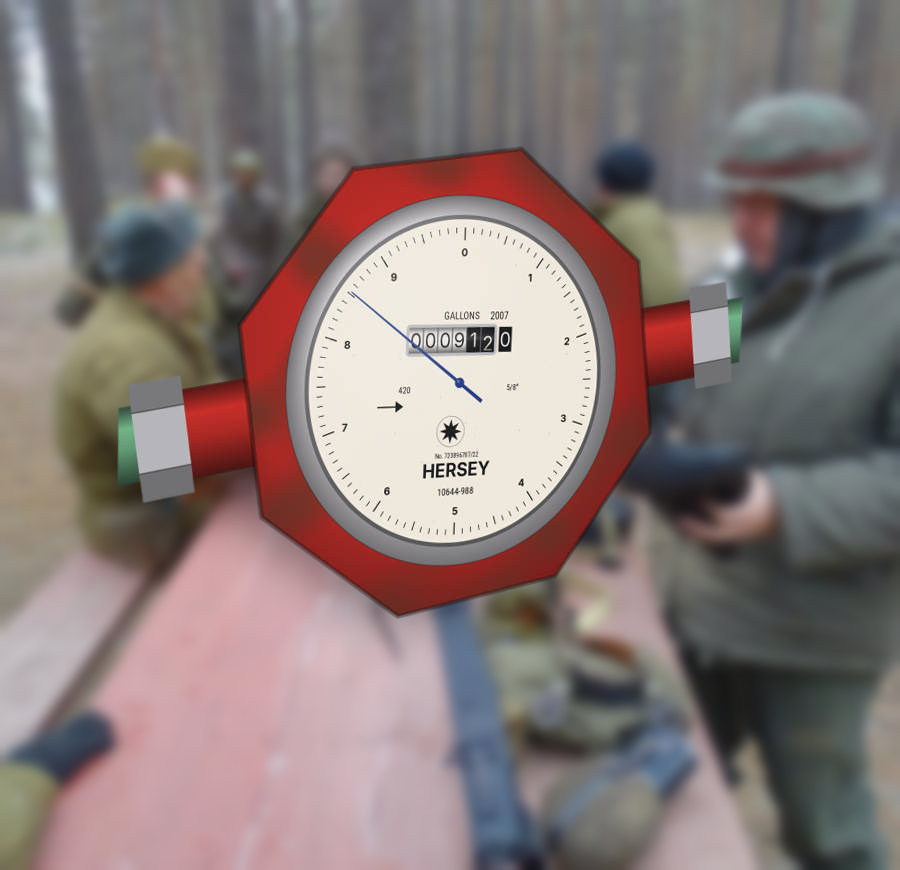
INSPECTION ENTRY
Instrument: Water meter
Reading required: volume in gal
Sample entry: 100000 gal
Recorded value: 9118.5 gal
